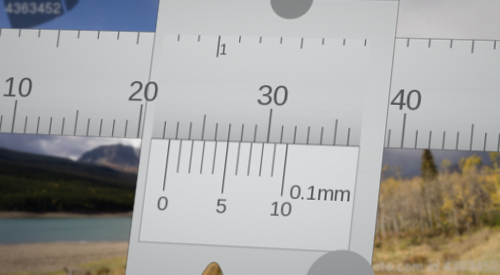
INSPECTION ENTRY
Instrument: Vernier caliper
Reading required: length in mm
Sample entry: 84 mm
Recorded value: 22.5 mm
